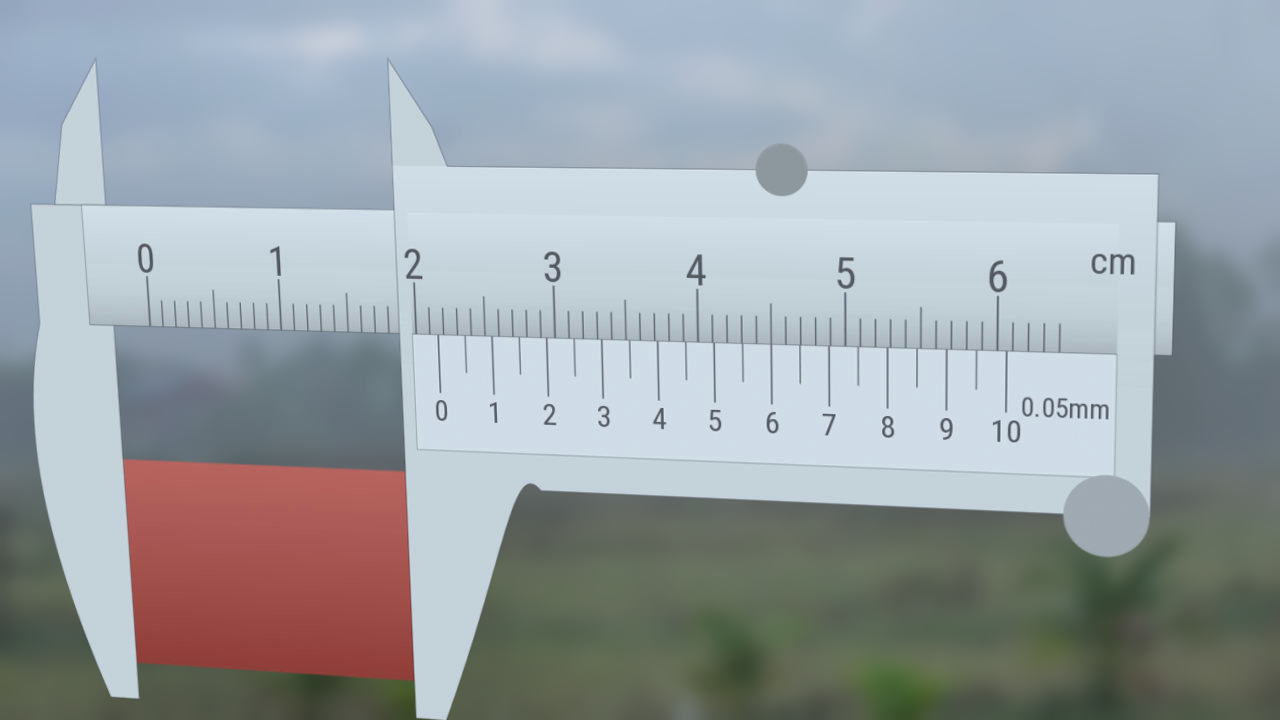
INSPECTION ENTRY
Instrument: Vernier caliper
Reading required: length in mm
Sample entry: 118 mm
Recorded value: 21.6 mm
